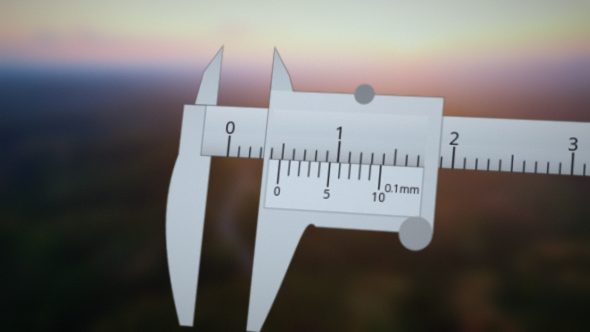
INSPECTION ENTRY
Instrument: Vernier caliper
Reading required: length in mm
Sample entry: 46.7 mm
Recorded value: 4.8 mm
